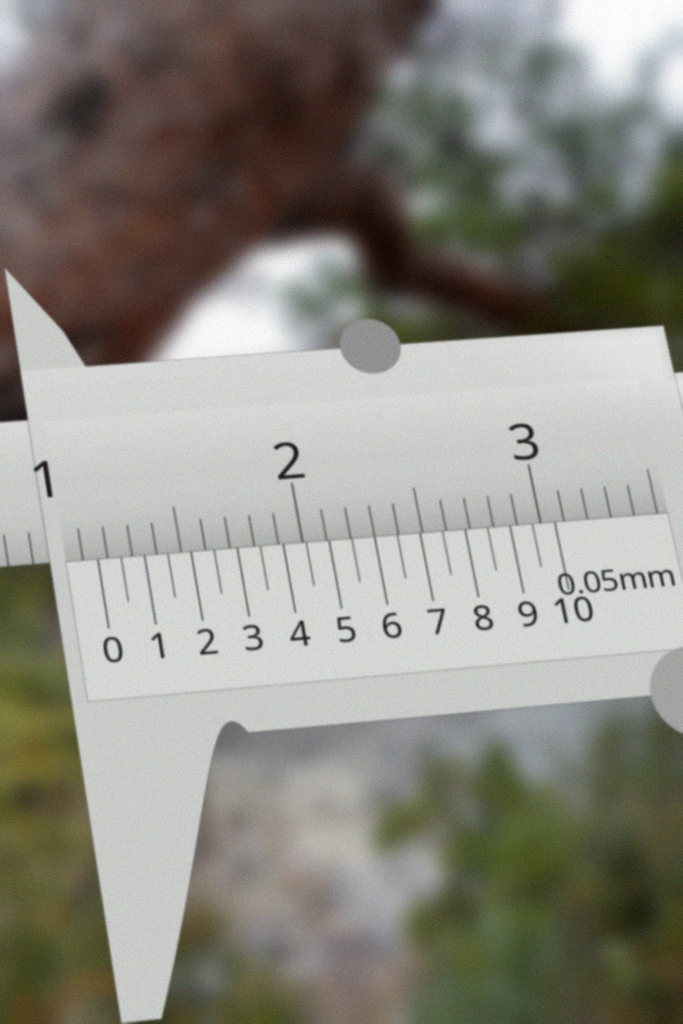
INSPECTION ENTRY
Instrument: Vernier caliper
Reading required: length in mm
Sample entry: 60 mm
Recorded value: 11.6 mm
